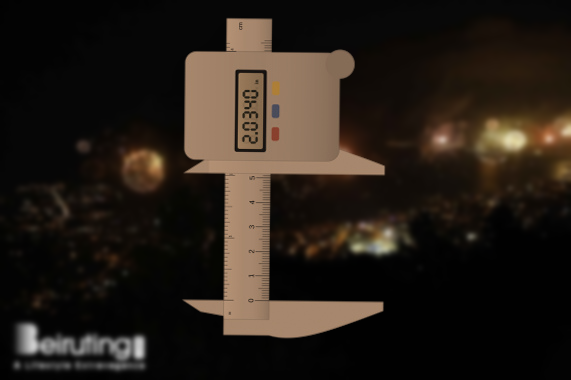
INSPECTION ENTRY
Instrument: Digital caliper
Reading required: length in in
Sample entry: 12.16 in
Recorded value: 2.0340 in
